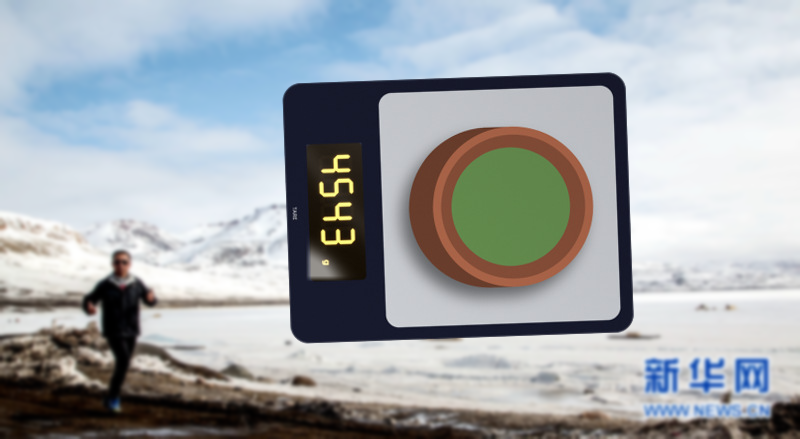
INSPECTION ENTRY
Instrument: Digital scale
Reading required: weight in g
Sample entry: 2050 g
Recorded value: 4543 g
